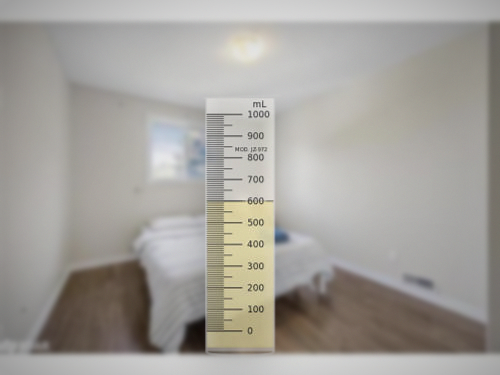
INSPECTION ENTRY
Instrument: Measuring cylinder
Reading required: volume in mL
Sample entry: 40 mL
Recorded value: 600 mL
